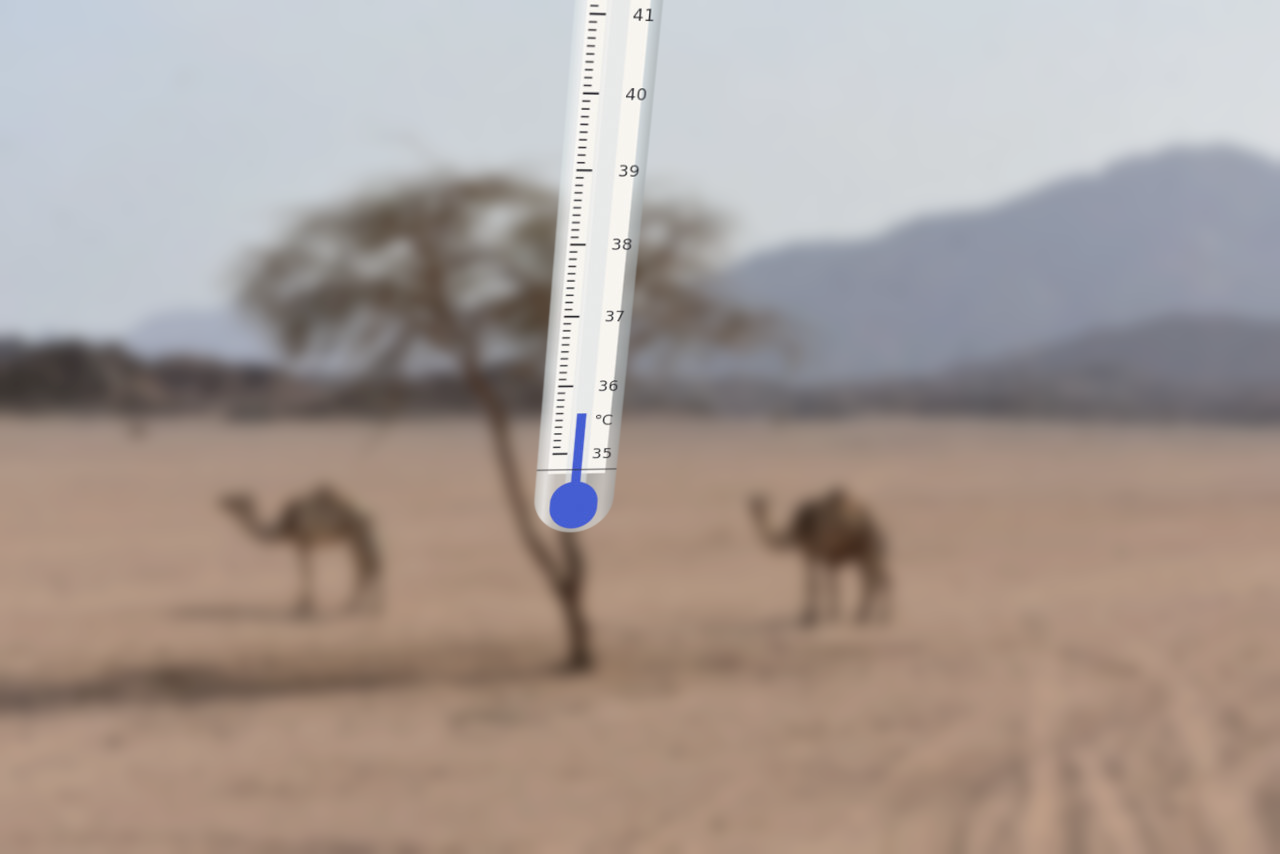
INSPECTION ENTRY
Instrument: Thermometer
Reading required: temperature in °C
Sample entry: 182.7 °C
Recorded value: 35.6 °C
